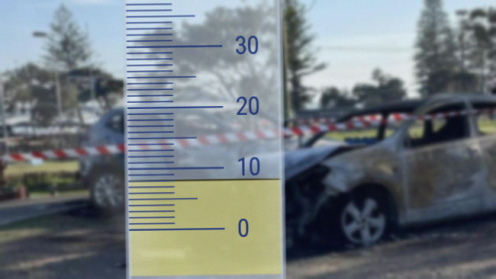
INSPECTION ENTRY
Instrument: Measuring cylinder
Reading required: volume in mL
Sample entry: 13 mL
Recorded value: 8 mL
